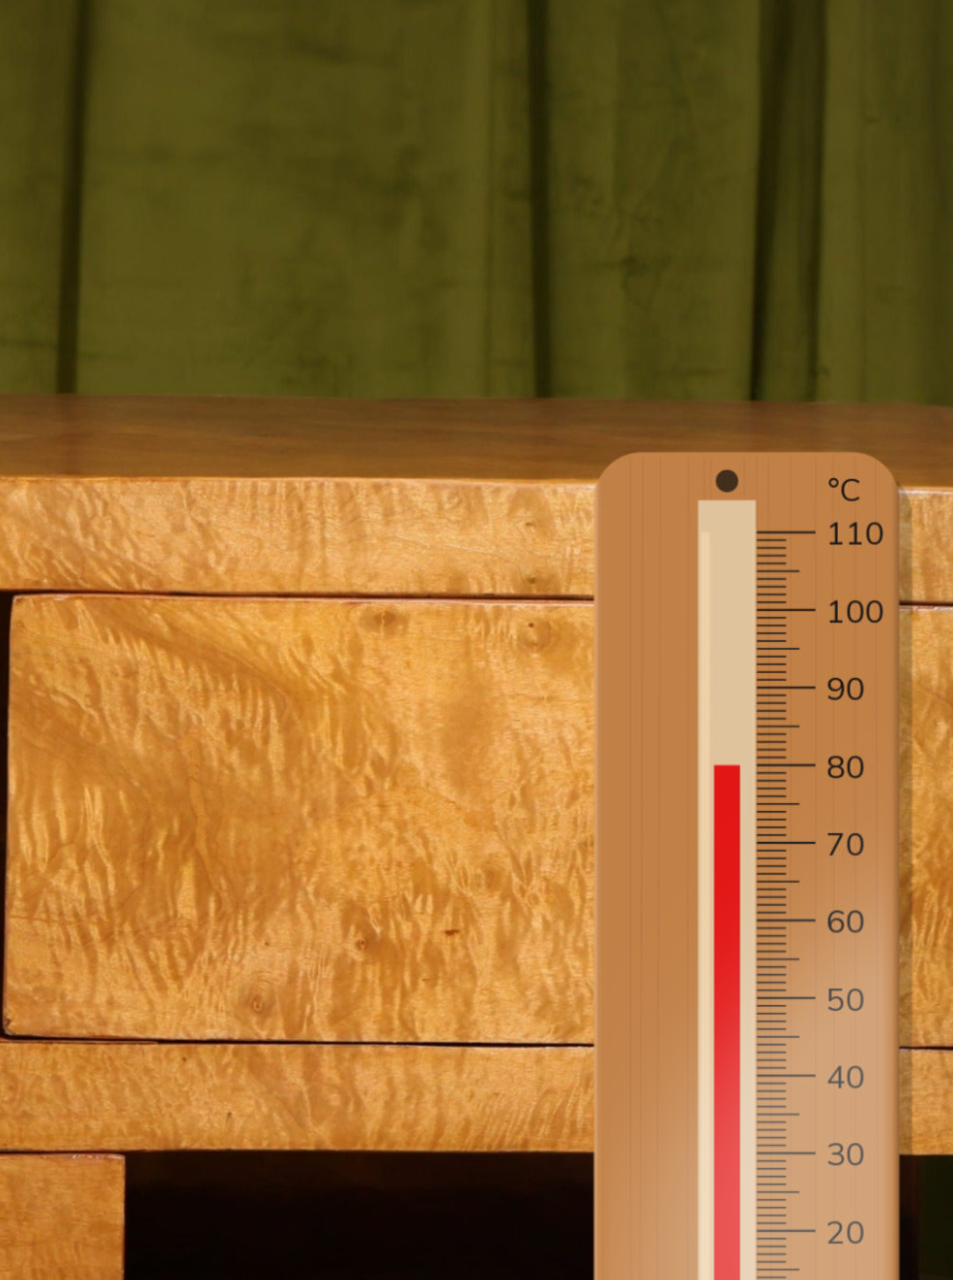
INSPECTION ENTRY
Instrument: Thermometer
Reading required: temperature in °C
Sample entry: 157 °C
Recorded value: 80 °C
